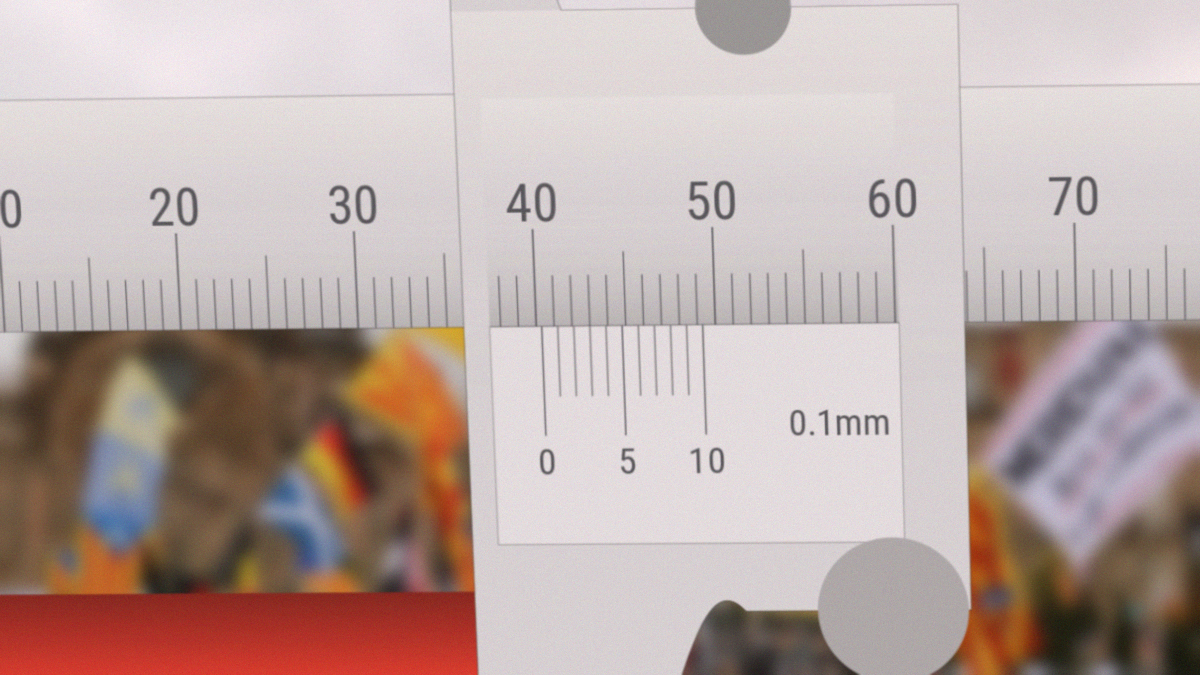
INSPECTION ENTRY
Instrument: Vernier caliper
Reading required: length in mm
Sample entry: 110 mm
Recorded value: 40.3 mm
